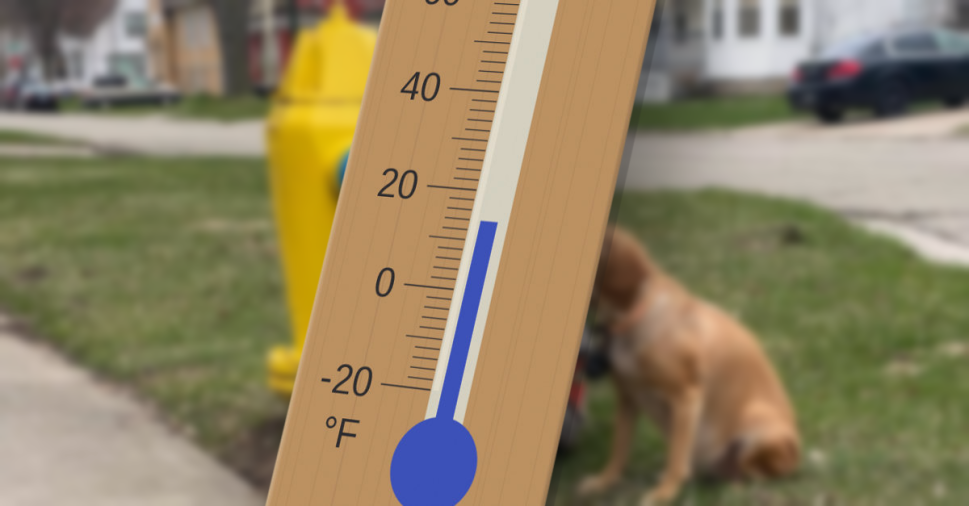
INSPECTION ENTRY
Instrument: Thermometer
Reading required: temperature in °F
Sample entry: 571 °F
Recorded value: 14 °F
